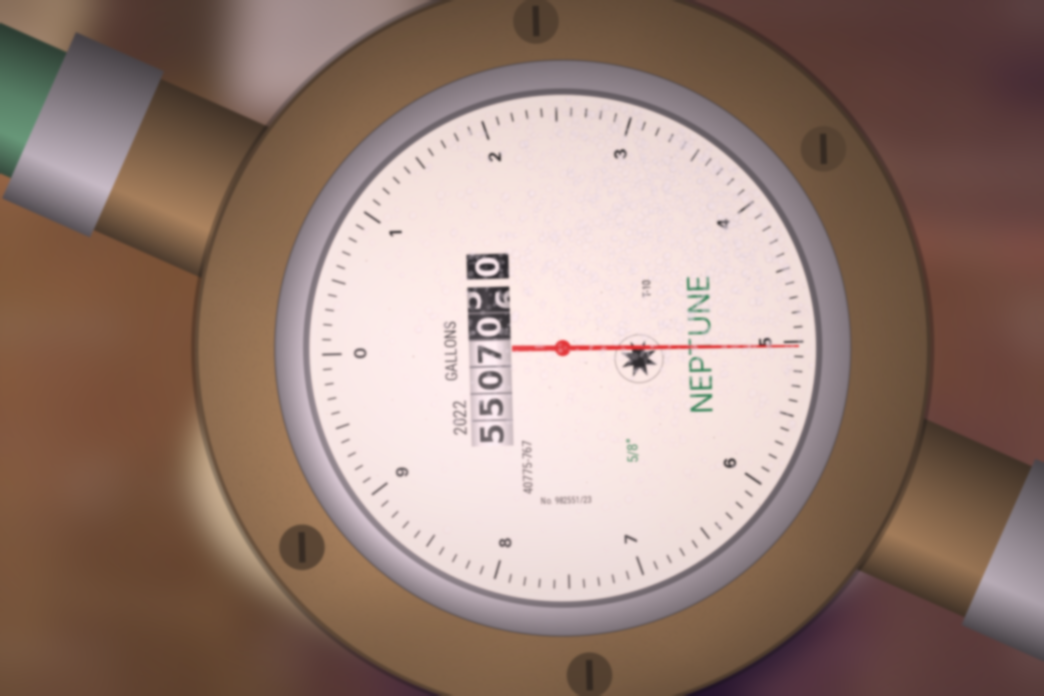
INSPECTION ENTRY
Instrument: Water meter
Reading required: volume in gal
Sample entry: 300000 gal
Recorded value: 5507055.0 gal
